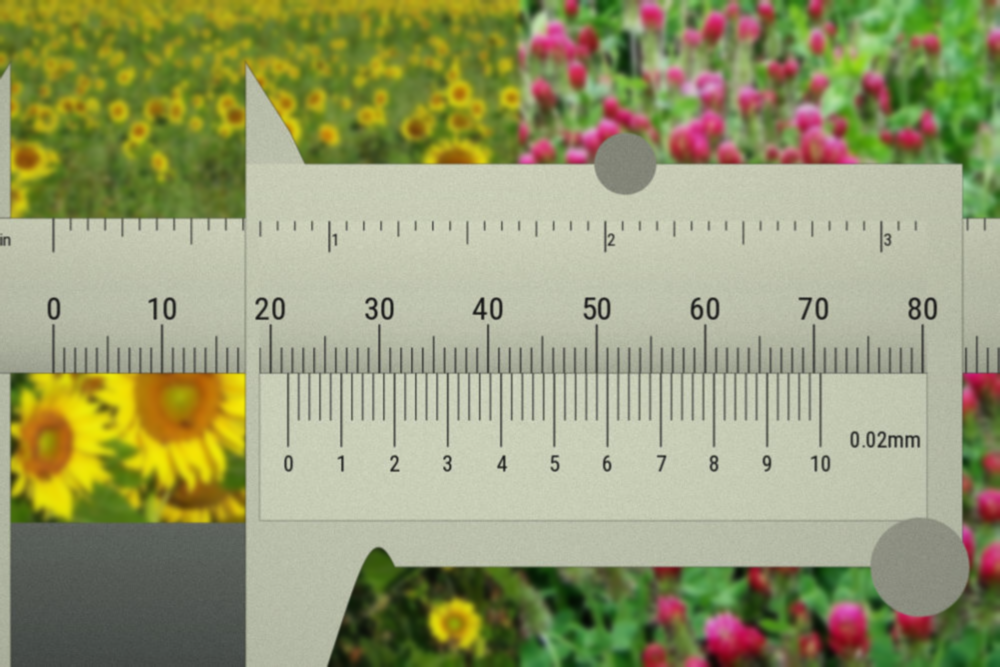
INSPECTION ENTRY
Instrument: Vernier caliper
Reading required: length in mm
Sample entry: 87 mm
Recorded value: 21.6 mm
